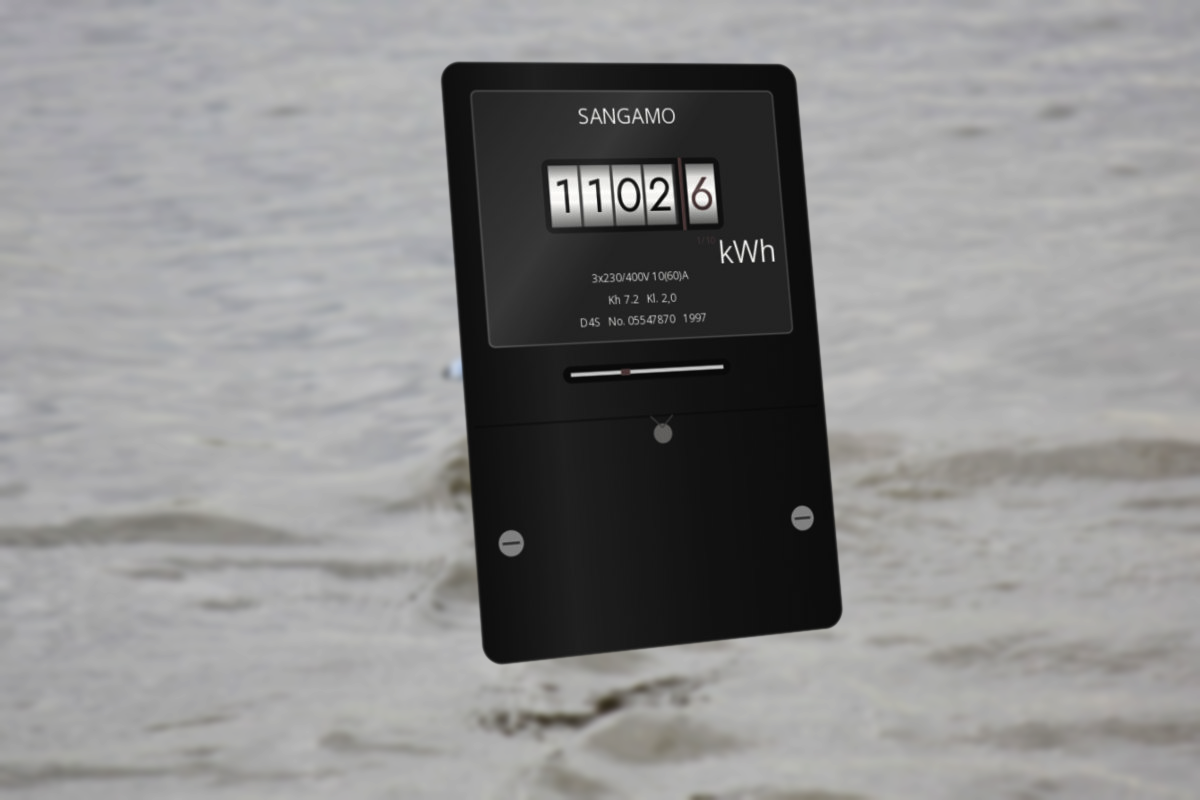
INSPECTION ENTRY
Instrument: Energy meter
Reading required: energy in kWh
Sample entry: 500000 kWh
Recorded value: 1102.6 kWh
